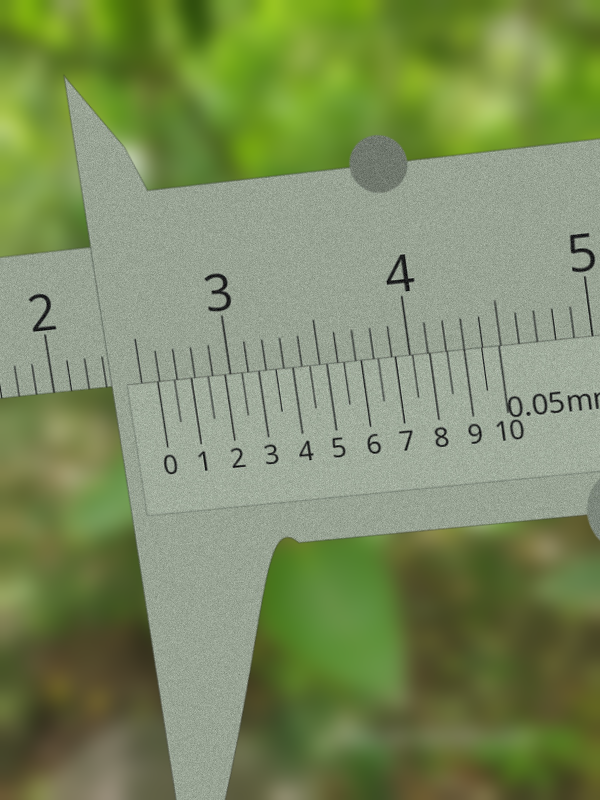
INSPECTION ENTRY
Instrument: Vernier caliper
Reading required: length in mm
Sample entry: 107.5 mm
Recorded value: 25.9 mm
